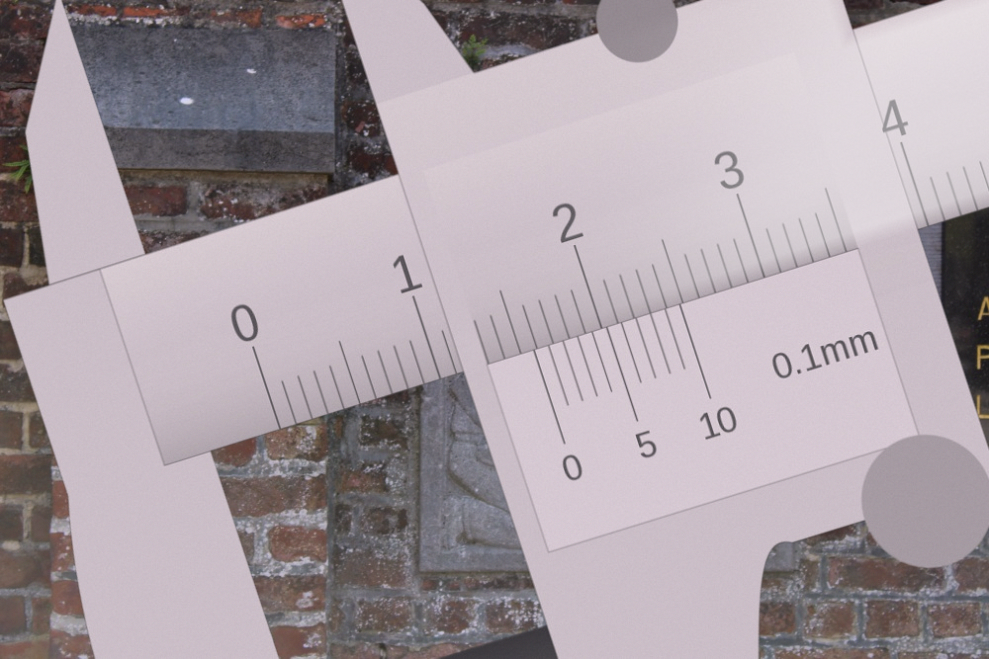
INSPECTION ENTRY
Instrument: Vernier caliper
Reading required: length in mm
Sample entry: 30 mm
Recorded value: 15.8 mm
